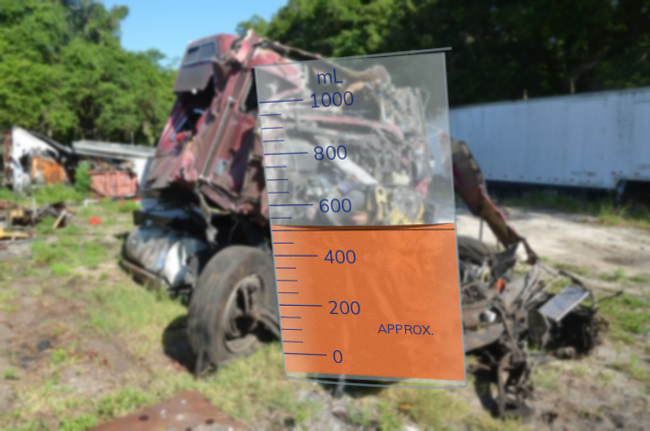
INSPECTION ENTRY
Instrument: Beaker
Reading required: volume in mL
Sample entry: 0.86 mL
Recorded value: 500 mL
